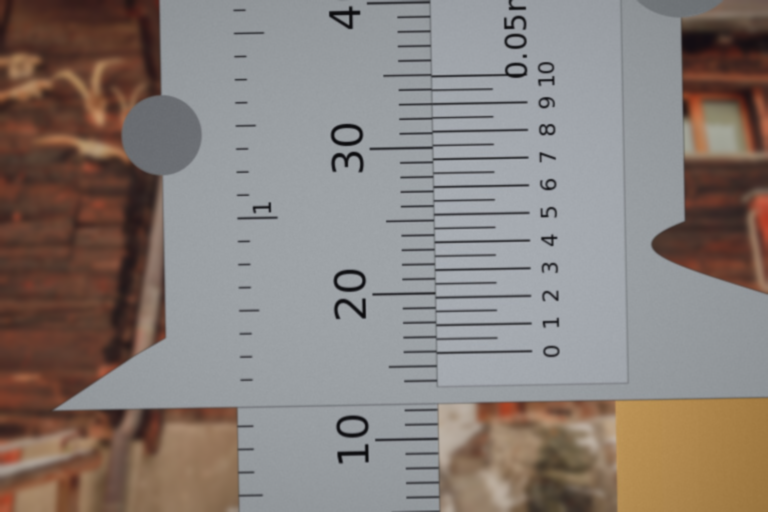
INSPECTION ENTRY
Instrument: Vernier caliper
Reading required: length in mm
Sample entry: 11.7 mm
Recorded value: 15.9 mm
